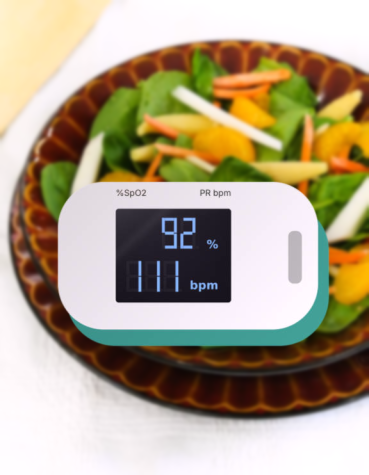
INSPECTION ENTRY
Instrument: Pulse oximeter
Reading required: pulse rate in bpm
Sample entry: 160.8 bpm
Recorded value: 111 bpm
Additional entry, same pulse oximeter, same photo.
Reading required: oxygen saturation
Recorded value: 92 %
